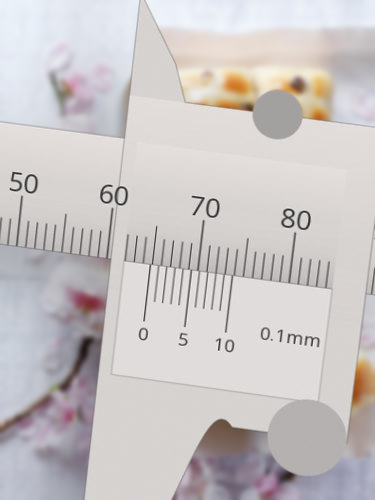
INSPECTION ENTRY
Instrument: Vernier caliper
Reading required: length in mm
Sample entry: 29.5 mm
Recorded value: 64.8 mm
